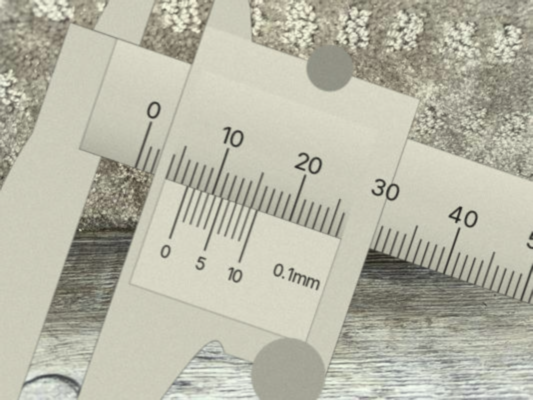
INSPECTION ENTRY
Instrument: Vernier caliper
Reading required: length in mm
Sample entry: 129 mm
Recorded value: 6.8 mm
